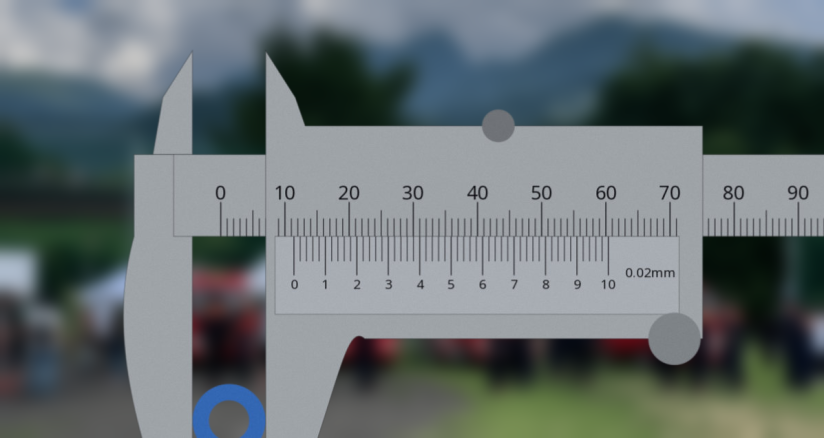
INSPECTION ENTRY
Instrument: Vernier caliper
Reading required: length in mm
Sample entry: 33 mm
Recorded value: 11.4 mm
